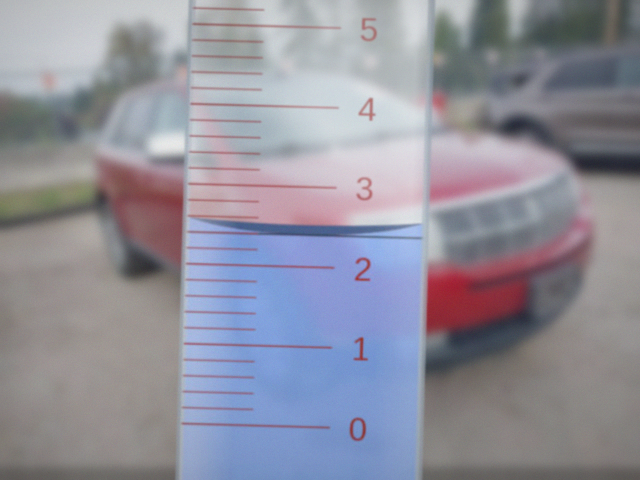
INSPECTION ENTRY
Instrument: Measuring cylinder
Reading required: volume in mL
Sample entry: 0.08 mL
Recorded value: 2.4 mL
